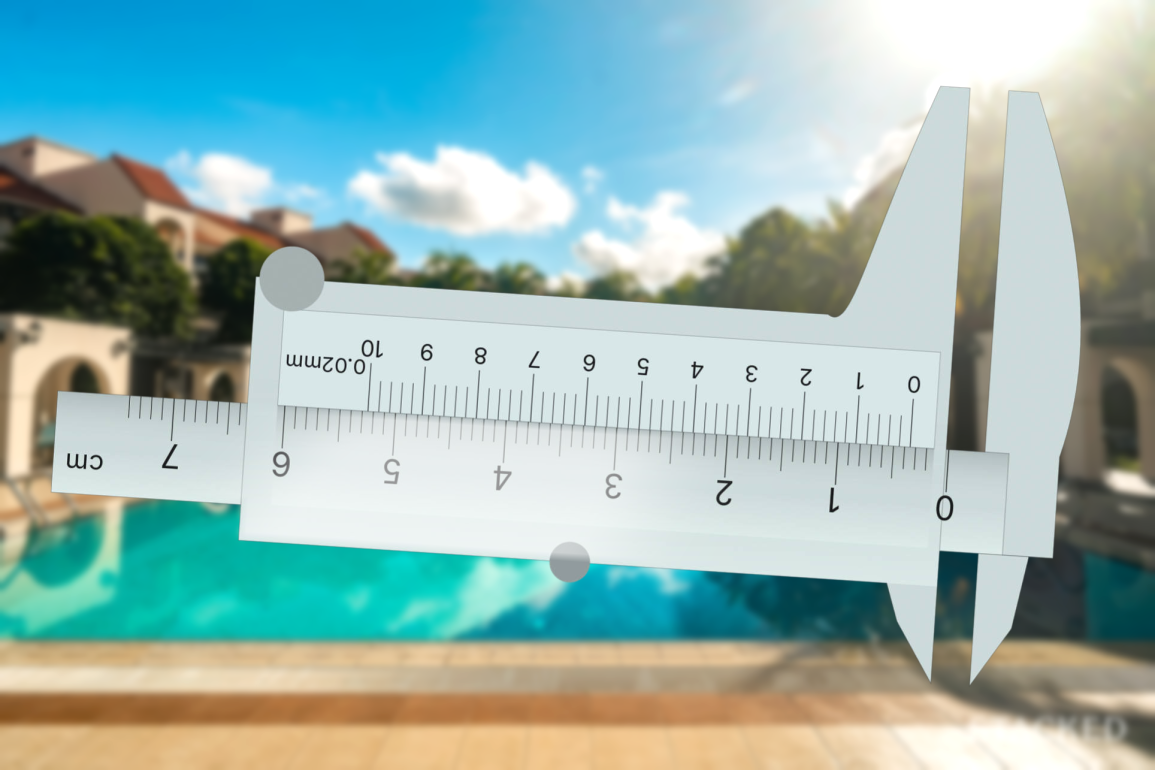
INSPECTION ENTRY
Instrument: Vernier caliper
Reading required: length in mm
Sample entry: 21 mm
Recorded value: 3.5 mm
